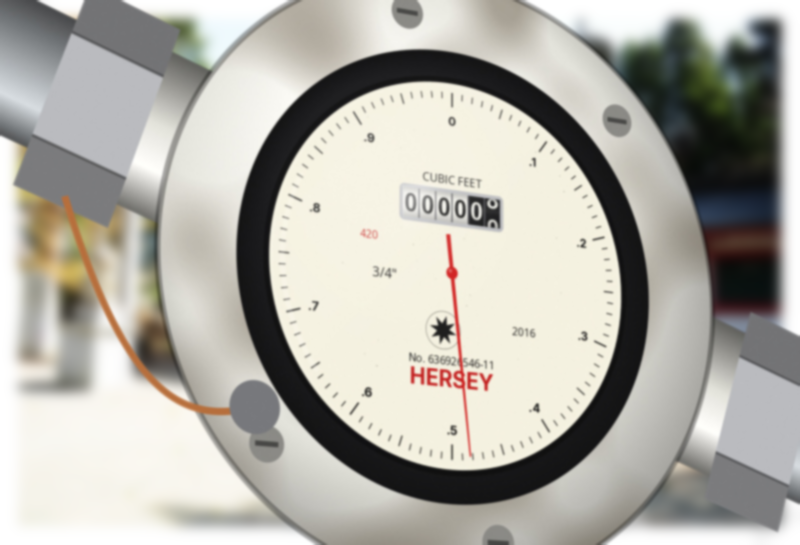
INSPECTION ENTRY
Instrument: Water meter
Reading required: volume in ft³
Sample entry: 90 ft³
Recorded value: 8.48 ft³
